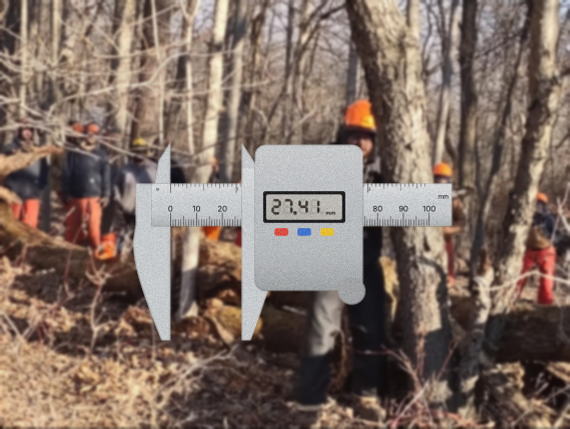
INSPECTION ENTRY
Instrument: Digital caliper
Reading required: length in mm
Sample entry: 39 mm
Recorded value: 27.41 mm
